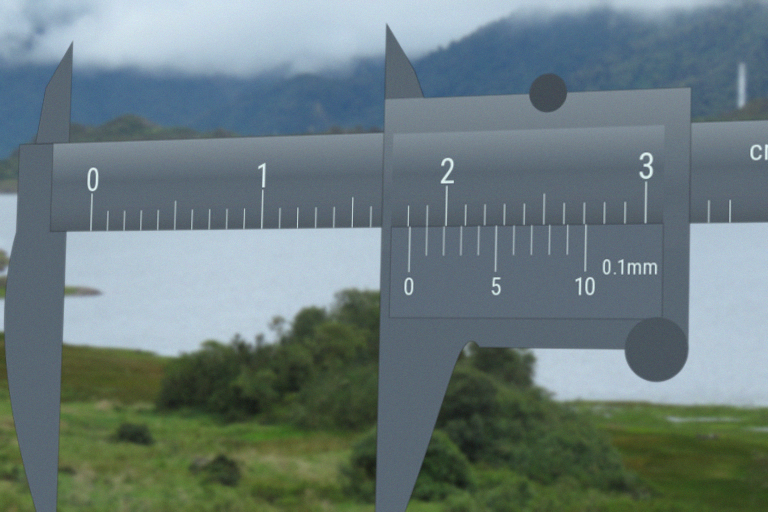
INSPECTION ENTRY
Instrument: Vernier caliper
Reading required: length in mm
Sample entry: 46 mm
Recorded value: 18.1 mm
